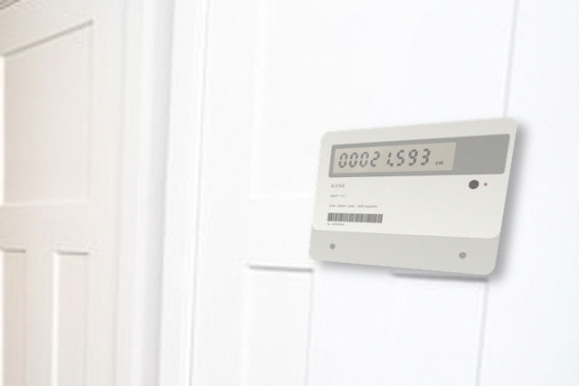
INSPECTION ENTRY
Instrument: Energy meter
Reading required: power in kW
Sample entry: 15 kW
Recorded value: 21.593 kW
